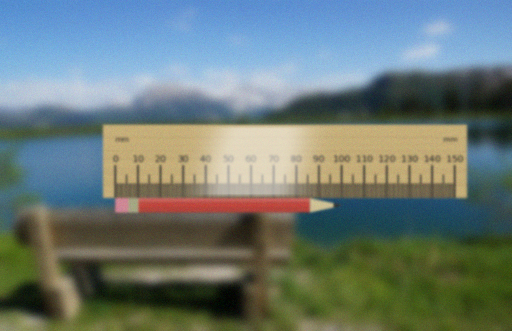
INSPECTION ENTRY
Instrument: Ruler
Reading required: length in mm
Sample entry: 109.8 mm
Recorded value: 100 mm
